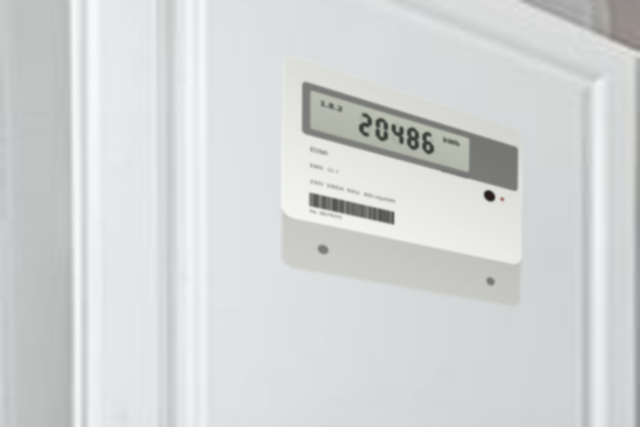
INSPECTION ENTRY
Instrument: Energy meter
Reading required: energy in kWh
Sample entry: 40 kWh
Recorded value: 20486 kWh
